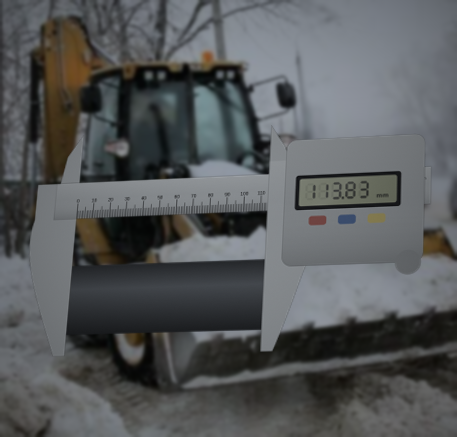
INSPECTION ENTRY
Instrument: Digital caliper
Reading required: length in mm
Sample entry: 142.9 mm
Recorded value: 113.83 mm
